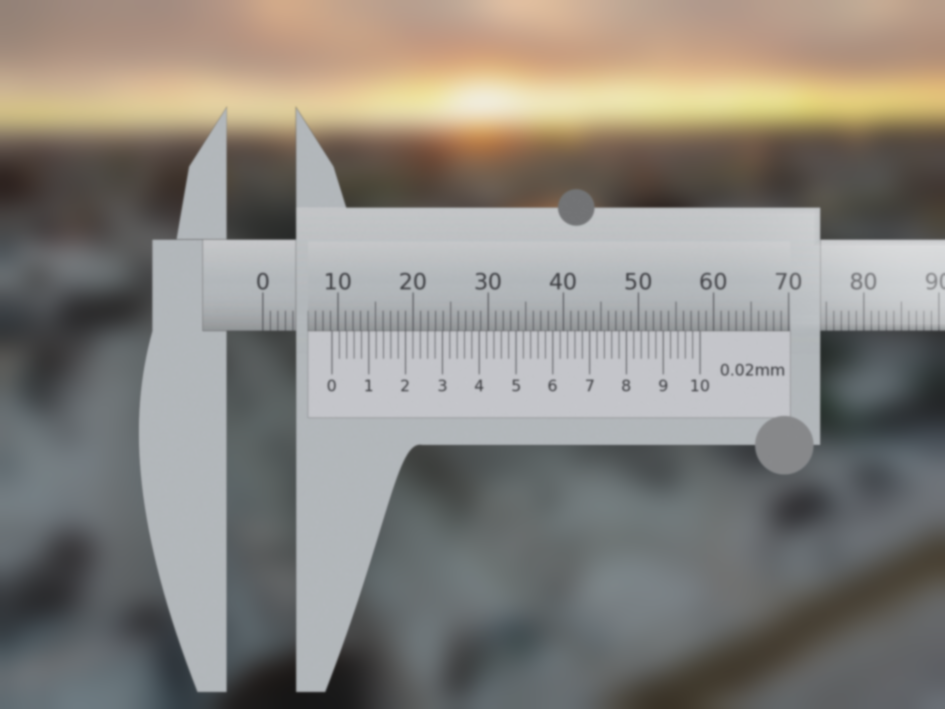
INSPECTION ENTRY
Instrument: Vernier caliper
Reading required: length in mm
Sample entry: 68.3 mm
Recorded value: 9.2 mm
